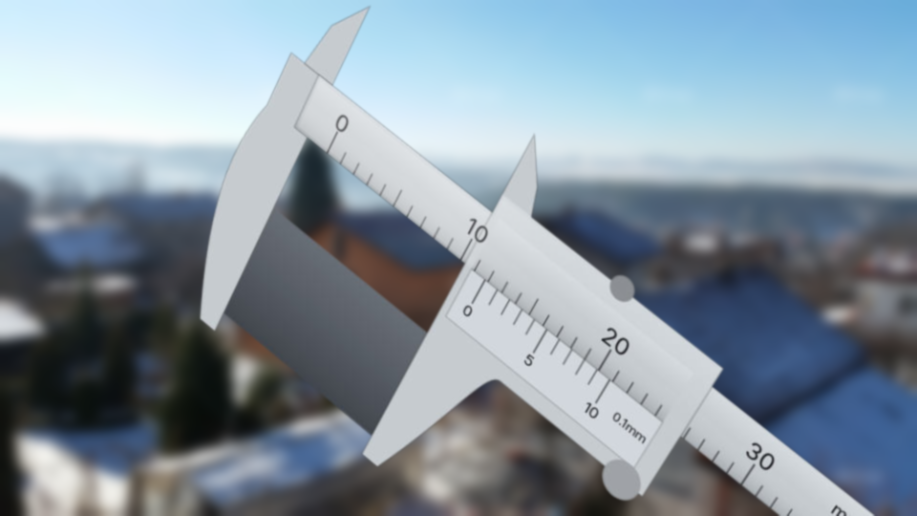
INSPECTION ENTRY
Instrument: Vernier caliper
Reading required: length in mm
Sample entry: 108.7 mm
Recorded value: 11.8 mm
